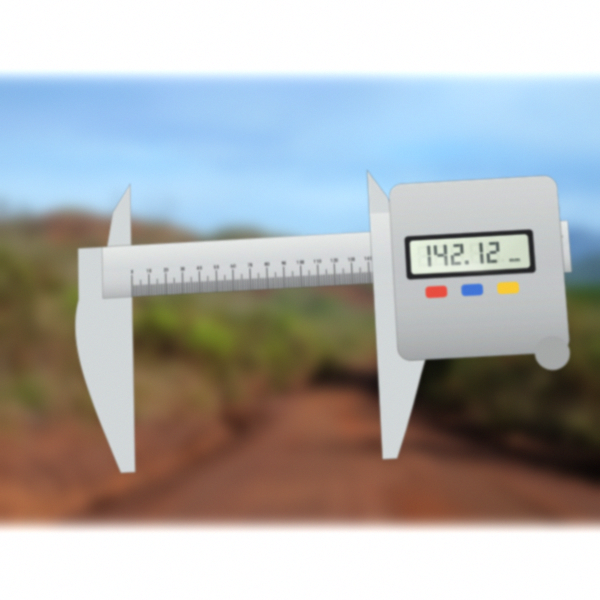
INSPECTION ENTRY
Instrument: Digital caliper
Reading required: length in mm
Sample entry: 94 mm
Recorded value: 142.12 mm
